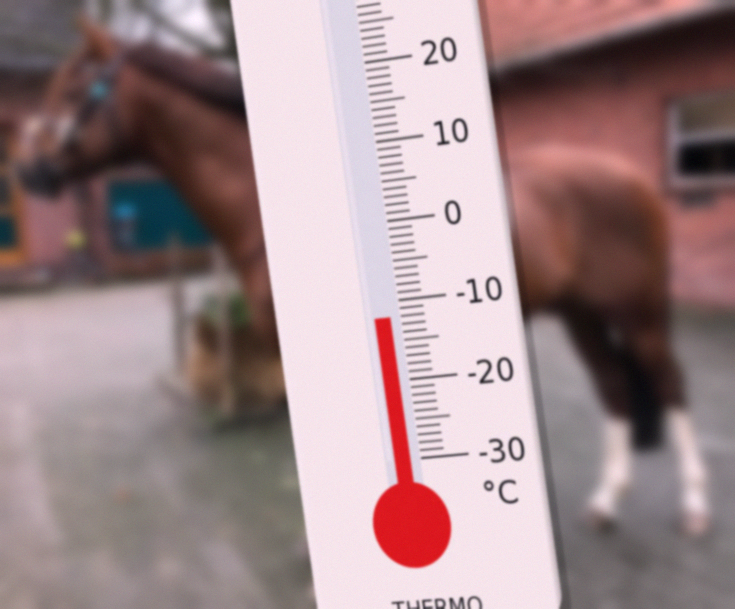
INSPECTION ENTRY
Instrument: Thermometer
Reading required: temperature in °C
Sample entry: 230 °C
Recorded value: -12 °C
